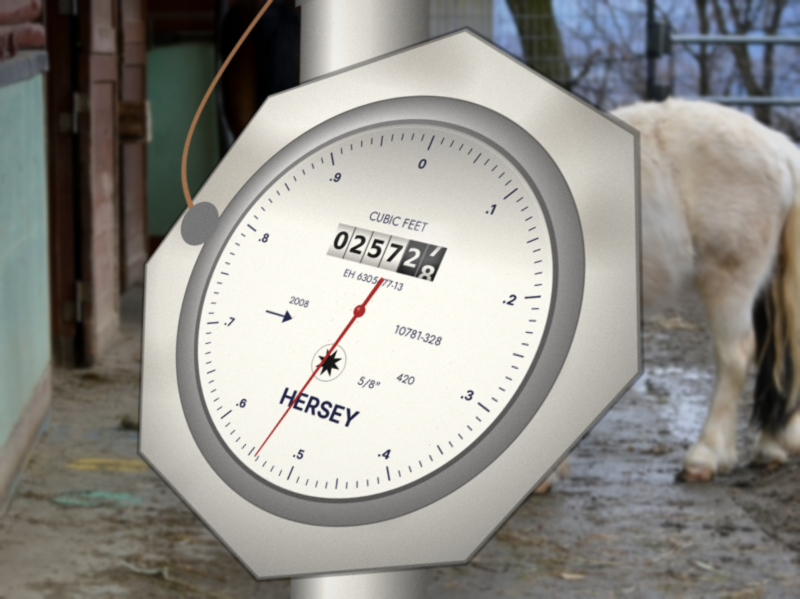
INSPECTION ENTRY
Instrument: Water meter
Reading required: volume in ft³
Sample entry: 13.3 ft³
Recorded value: 25727.54 ft³
